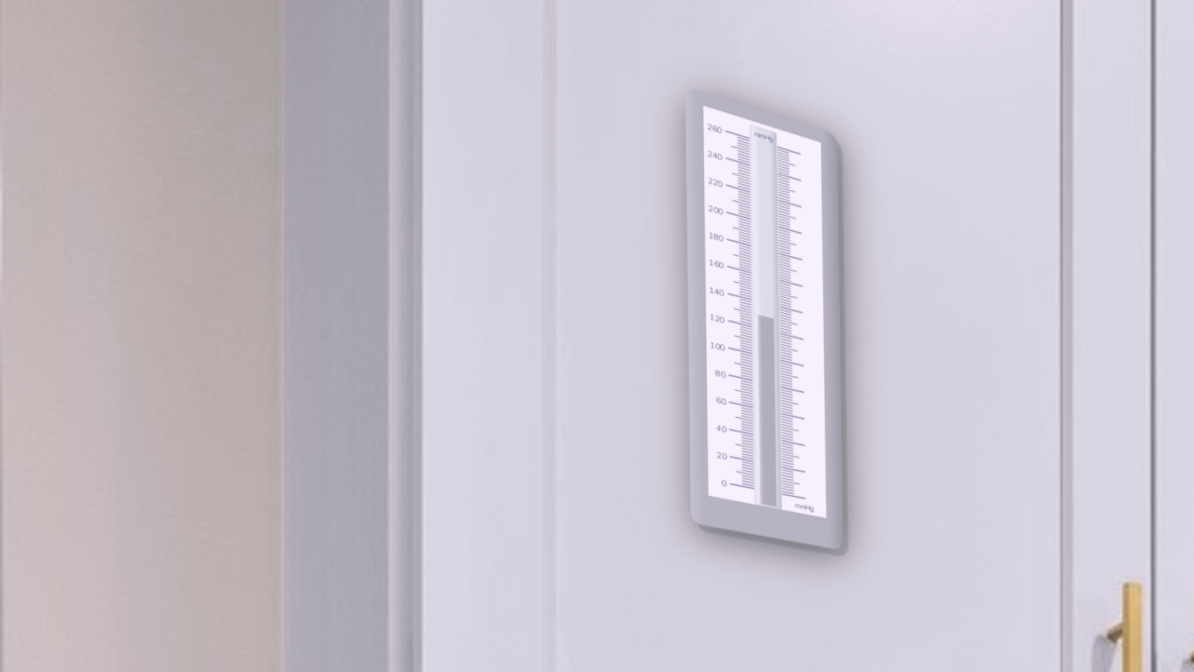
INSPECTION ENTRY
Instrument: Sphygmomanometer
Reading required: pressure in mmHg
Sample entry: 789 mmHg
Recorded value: 130 mmHg
